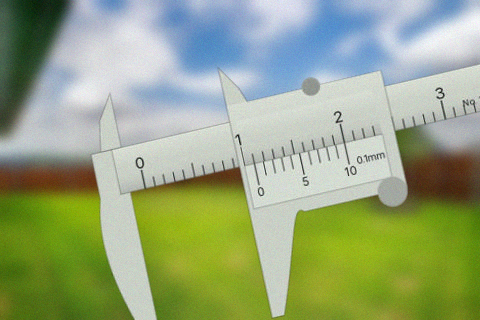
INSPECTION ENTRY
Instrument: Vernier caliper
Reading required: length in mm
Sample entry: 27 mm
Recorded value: 11.0 mm
